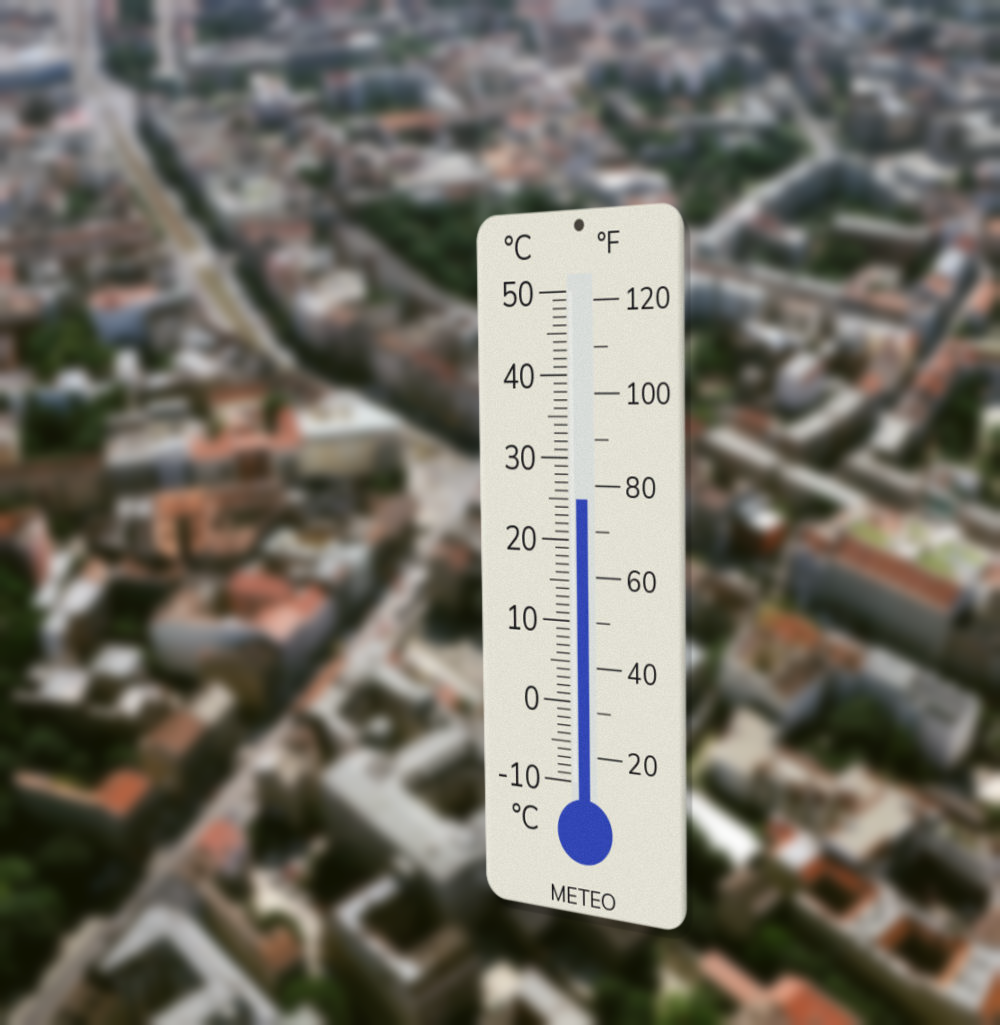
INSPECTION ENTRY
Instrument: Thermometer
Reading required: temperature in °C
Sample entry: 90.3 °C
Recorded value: 25 °C
